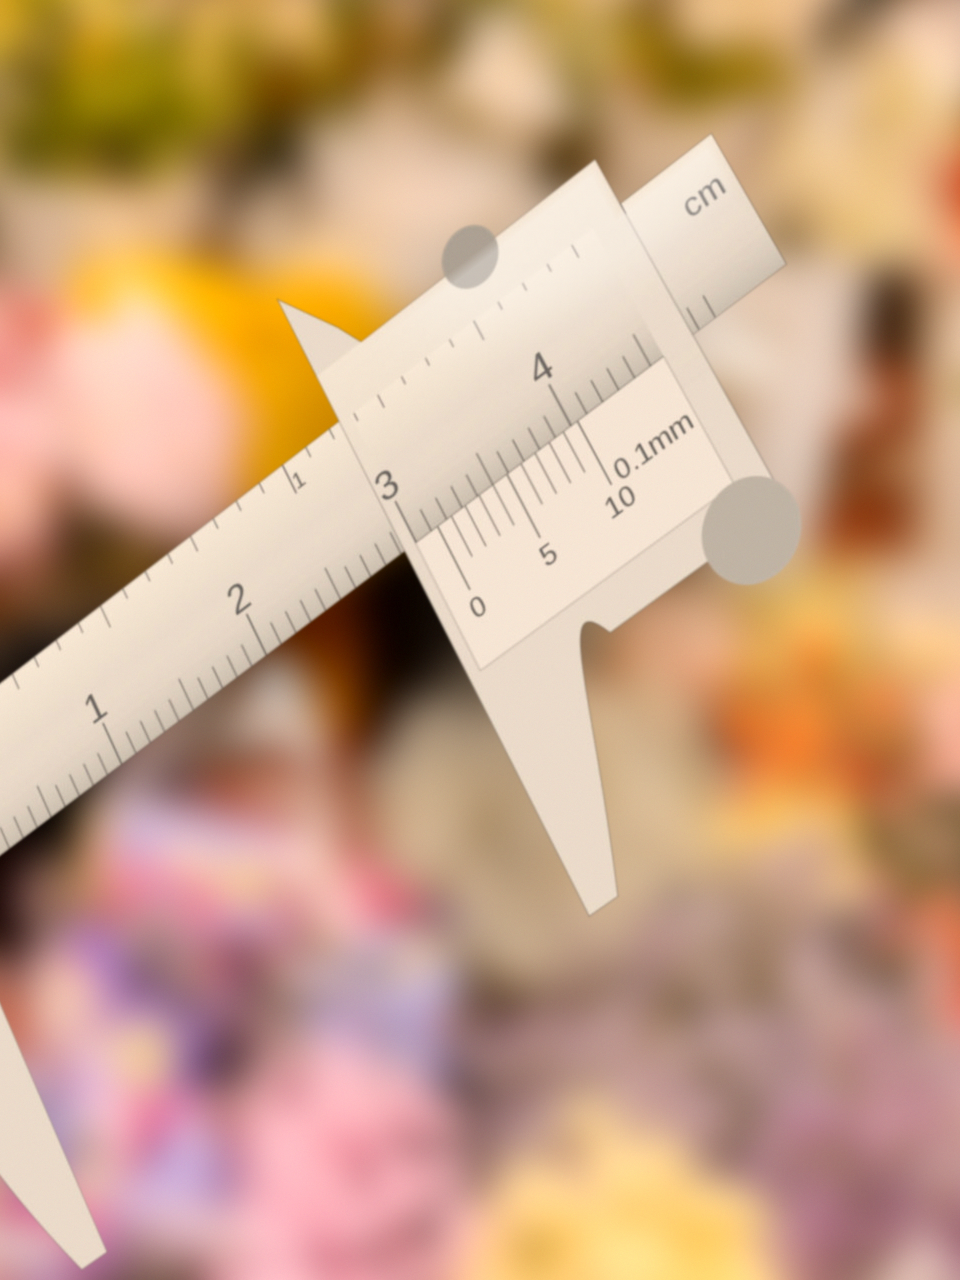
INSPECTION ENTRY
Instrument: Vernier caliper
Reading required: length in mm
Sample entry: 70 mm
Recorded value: 31.4 mm
